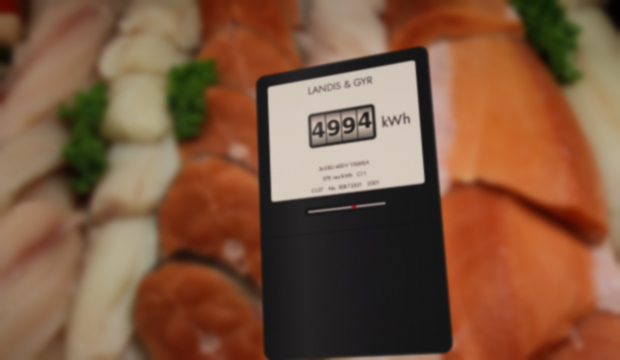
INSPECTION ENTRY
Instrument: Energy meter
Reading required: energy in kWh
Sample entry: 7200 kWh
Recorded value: 4994 kWh
